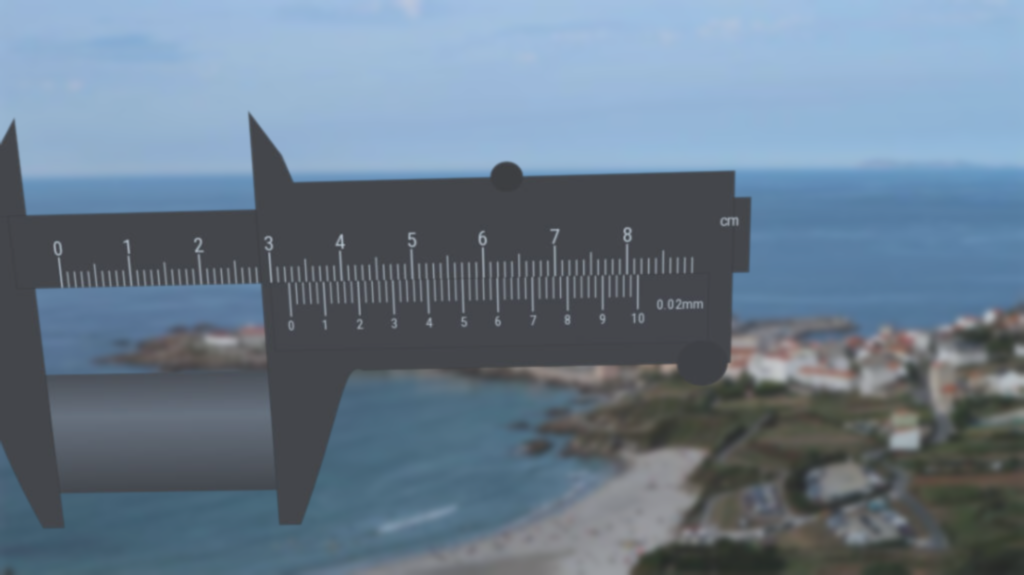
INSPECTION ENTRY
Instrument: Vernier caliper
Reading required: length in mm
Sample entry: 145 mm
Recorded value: 32.5 mm
